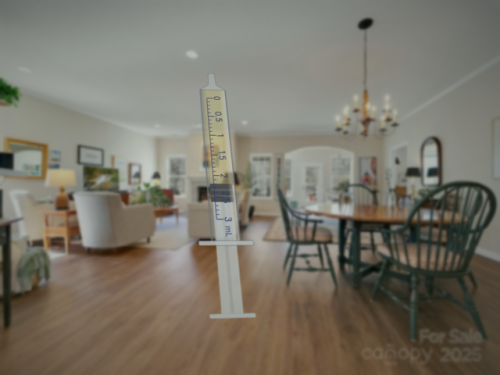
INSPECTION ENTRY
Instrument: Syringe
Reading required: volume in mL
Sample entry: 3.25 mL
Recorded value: 2.2 mL
